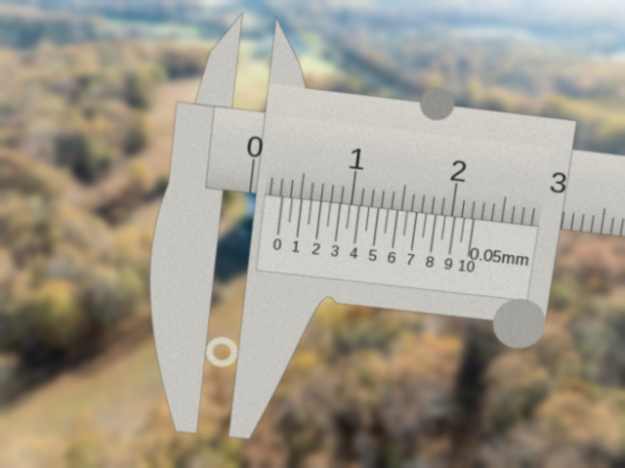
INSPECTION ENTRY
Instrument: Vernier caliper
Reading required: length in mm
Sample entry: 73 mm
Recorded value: 3.2 mm
